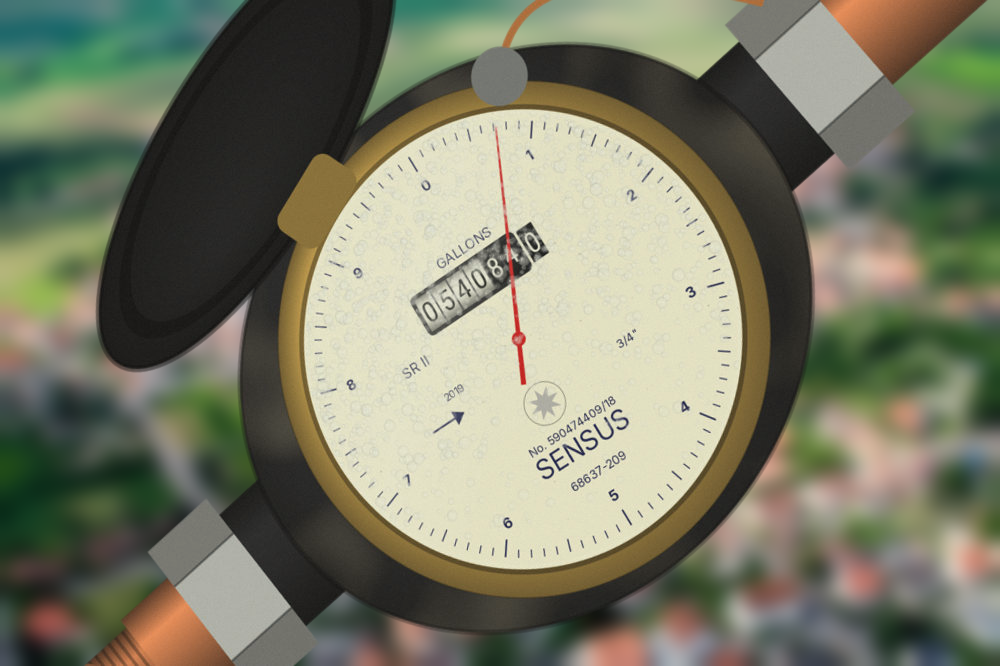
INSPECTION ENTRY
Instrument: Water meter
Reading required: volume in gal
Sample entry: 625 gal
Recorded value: 540840.7 gal
